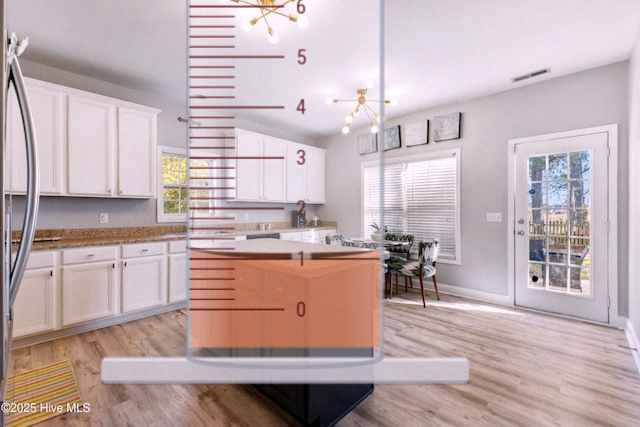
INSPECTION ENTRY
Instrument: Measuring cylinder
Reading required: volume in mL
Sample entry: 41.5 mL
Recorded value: 1 mL
